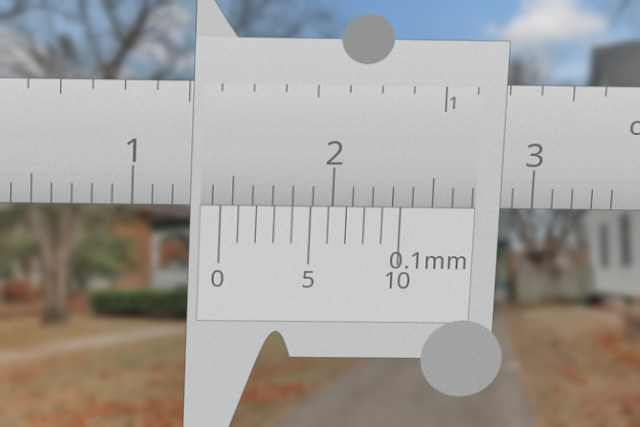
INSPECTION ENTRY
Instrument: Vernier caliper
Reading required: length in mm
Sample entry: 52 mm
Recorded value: 14.4 mm
